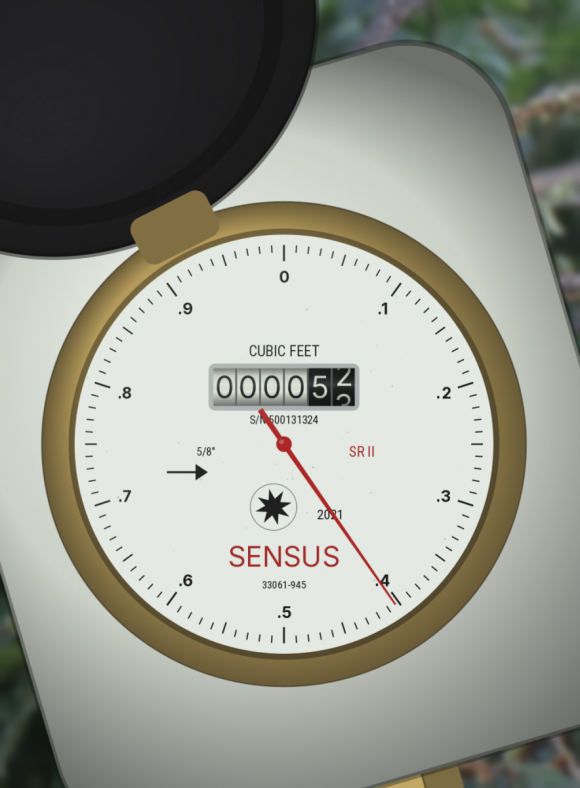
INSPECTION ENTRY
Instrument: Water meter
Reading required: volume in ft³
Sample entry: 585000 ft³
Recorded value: 52.40 ft³
